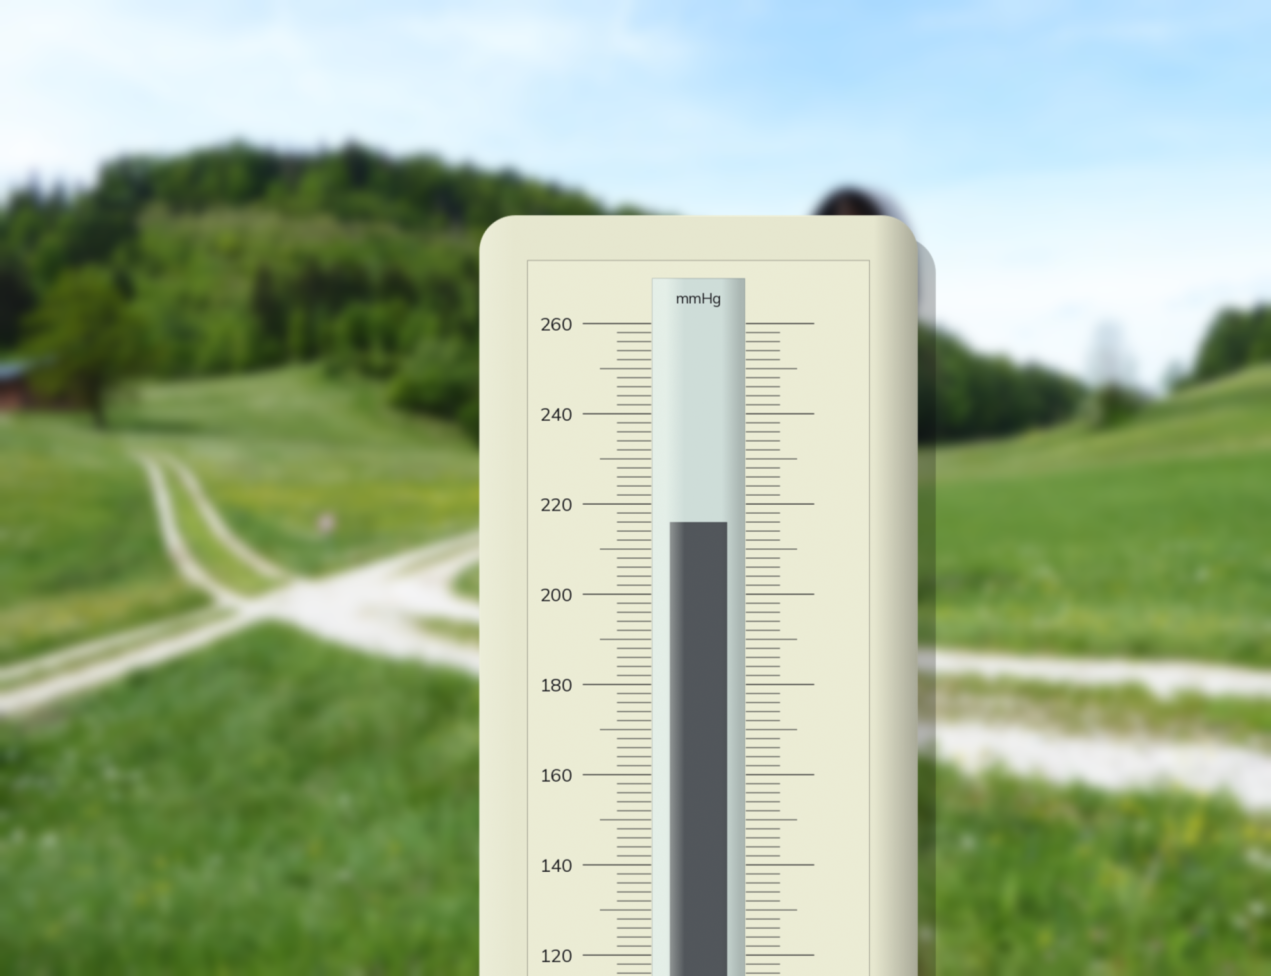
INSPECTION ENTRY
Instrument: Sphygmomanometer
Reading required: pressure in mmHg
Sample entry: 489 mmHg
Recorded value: 216 mmHg
